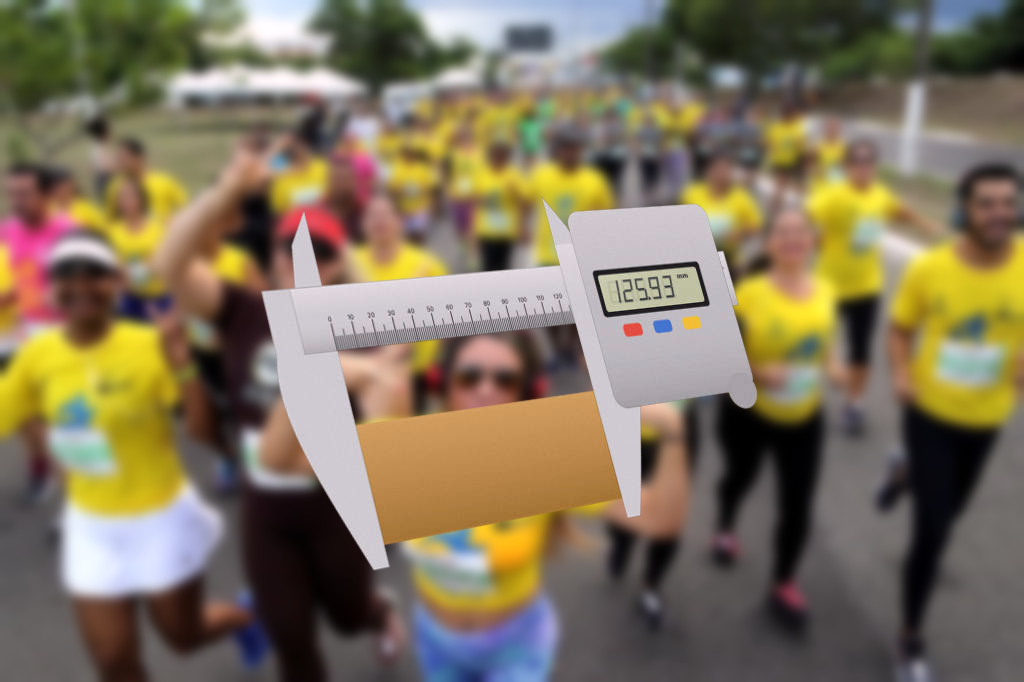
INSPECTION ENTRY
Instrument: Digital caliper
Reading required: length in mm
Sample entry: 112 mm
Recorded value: 125.93 mm
